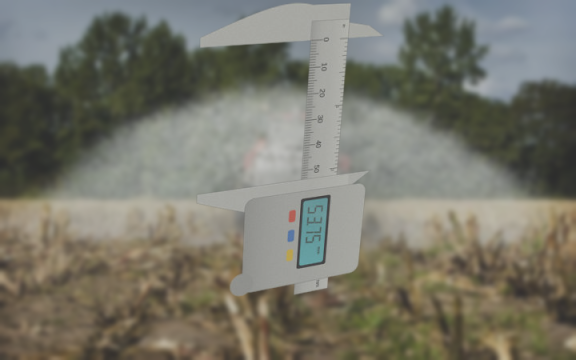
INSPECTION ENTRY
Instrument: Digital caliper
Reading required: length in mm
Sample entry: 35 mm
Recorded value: 53.75 mm
